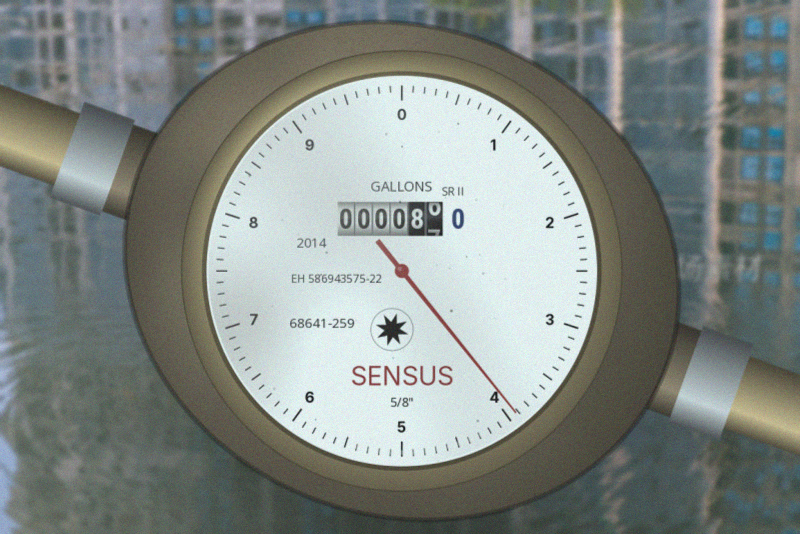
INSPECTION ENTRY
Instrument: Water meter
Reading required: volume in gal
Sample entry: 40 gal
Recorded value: 863.9 gal
